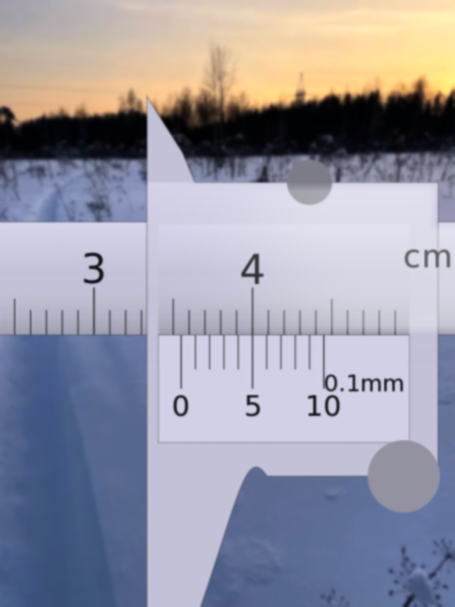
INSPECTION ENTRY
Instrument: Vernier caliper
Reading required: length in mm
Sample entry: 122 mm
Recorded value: 35.5 mm
